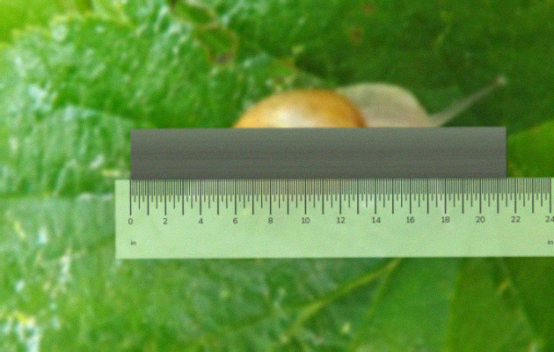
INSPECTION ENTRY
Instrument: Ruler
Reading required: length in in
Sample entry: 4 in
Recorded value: 21.5 in
